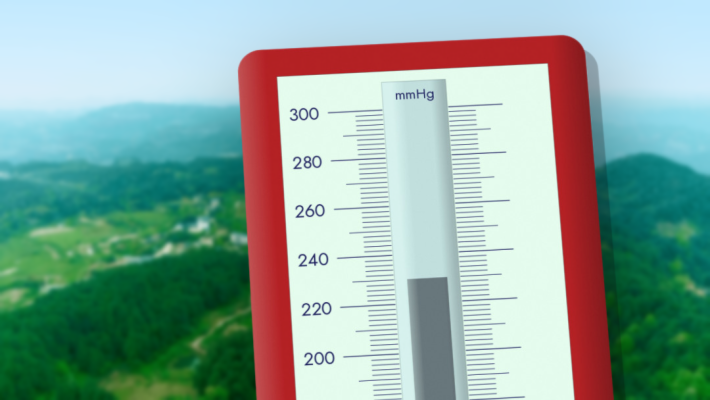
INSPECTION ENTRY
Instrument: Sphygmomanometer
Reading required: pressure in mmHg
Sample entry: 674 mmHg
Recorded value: 230 mmHg
